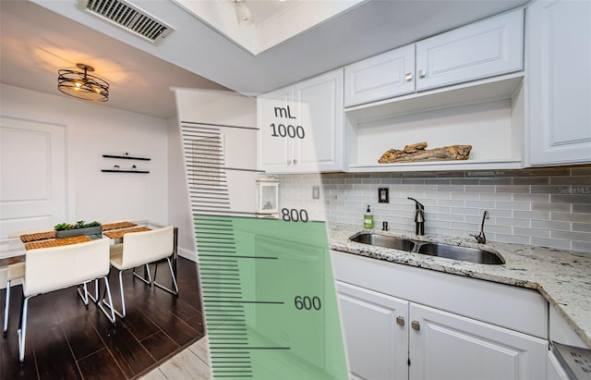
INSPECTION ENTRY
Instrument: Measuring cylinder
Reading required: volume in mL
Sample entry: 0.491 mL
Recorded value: 790 mL
